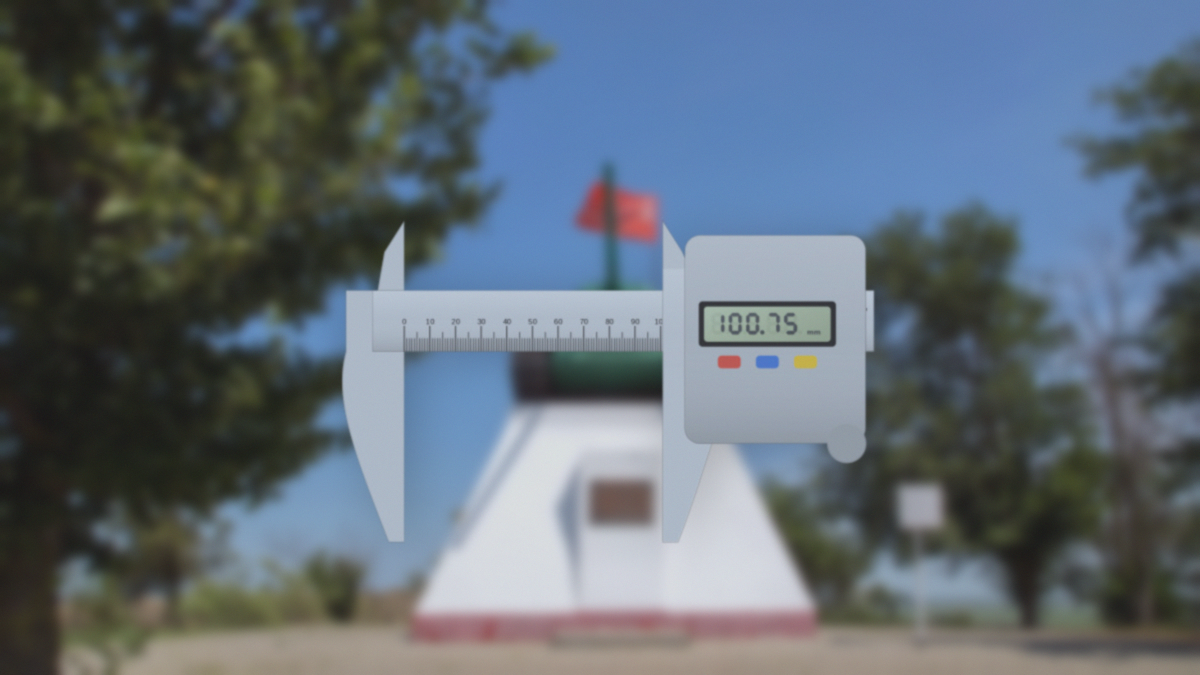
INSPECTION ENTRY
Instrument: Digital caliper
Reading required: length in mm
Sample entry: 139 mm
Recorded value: 100.75 mm
